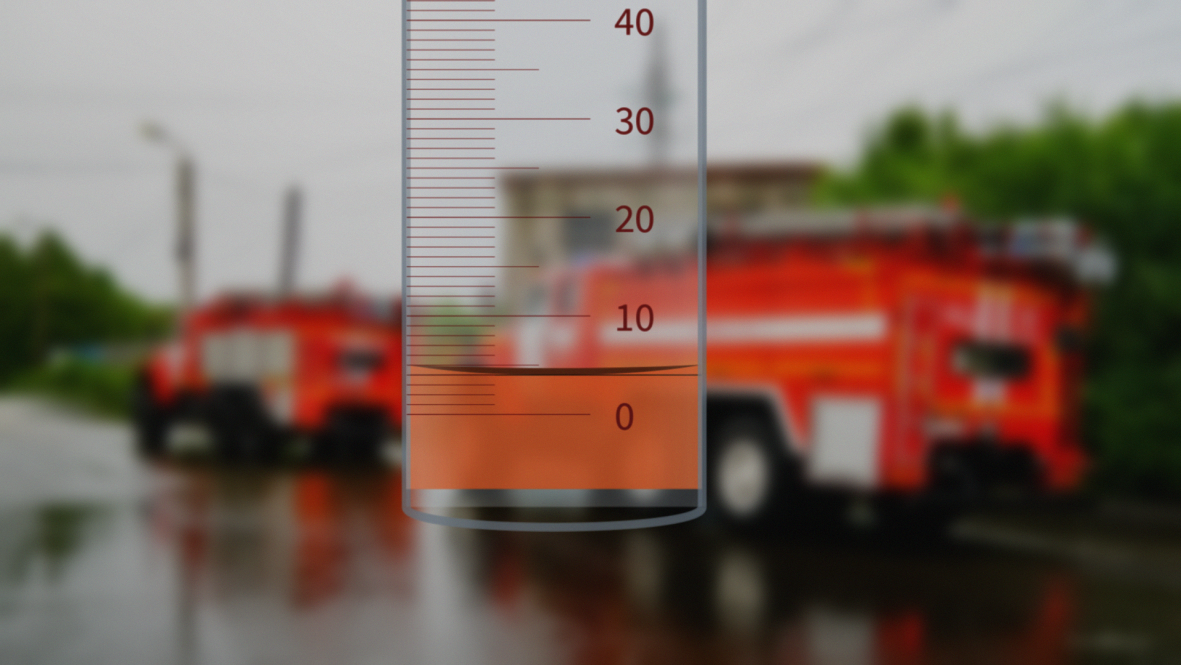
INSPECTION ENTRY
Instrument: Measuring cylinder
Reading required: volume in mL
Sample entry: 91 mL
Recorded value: 4 mL
